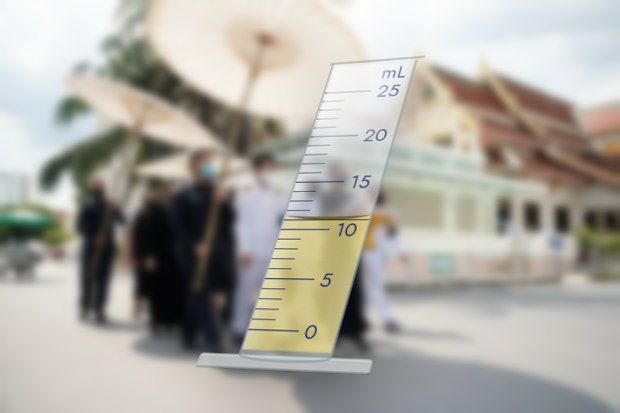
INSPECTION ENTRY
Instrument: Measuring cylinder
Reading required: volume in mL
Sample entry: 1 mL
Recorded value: 11 mL
